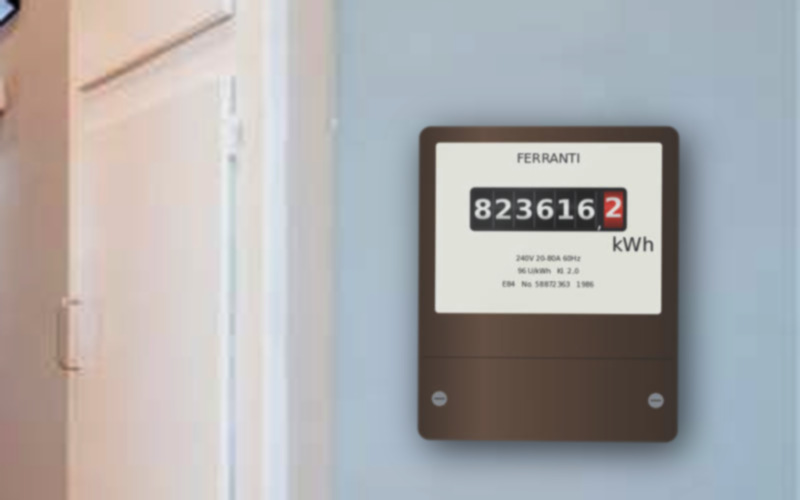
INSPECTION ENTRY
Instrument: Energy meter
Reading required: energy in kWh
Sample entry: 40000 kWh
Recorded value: 823616.2 kWh
